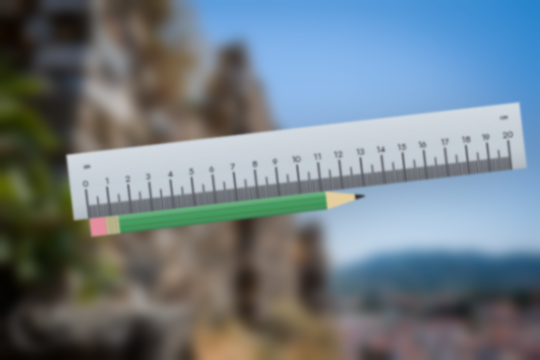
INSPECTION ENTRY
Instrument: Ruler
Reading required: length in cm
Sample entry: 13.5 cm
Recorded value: 13 cm
